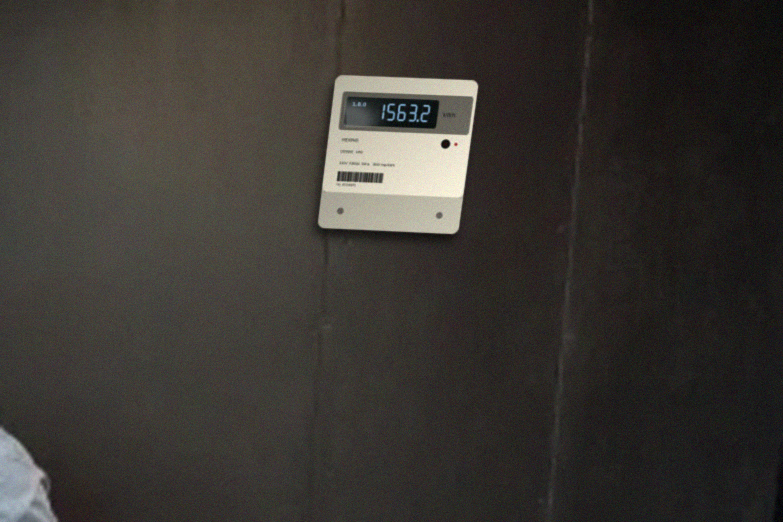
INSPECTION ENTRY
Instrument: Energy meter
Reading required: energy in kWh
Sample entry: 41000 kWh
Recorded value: 1563.2 kWh
